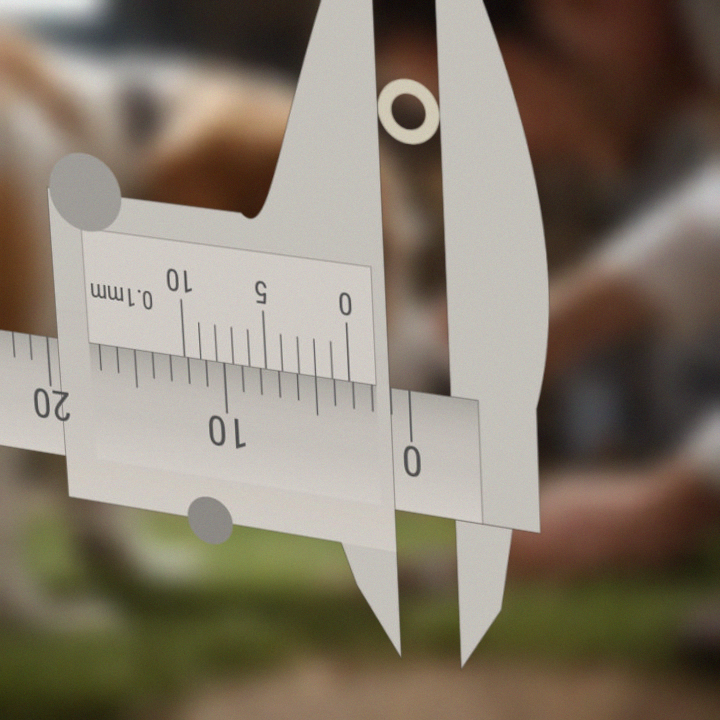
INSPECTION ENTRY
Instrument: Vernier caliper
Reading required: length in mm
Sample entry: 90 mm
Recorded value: 3.2 mm
